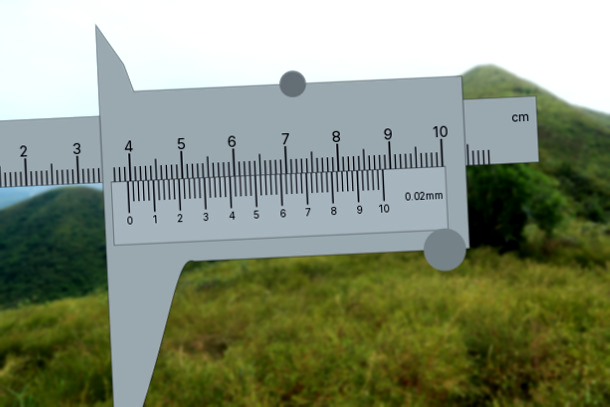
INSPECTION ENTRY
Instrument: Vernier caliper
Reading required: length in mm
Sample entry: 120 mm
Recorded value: 39.5 mm
